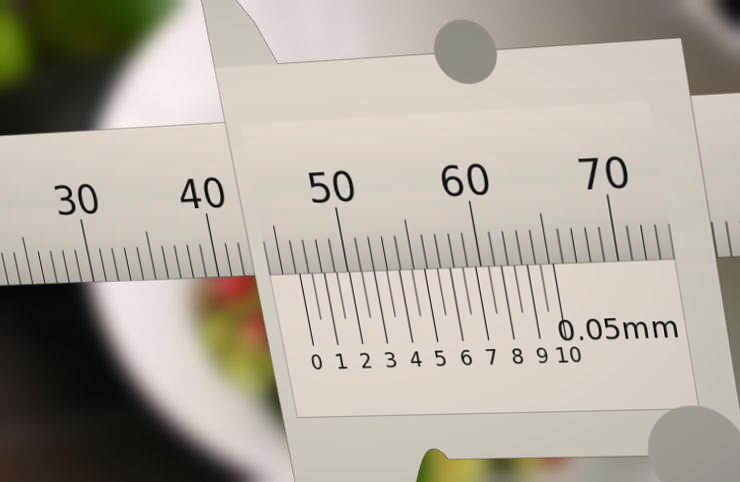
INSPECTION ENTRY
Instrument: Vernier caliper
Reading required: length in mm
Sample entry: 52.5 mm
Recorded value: 46.3 mm
